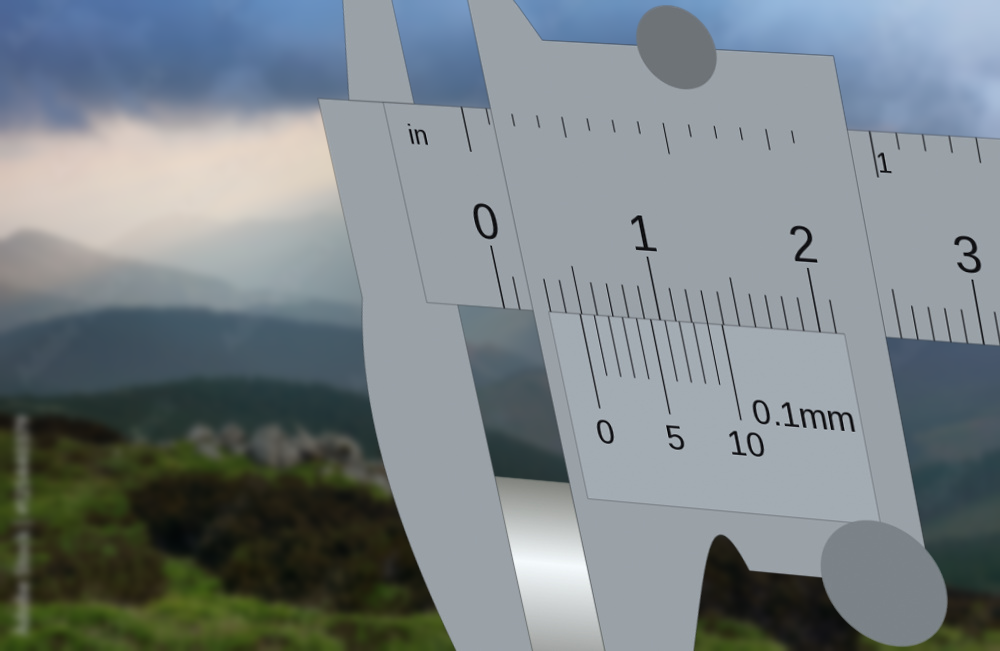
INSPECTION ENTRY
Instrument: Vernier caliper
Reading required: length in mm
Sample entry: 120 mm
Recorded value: 4.9 mm
